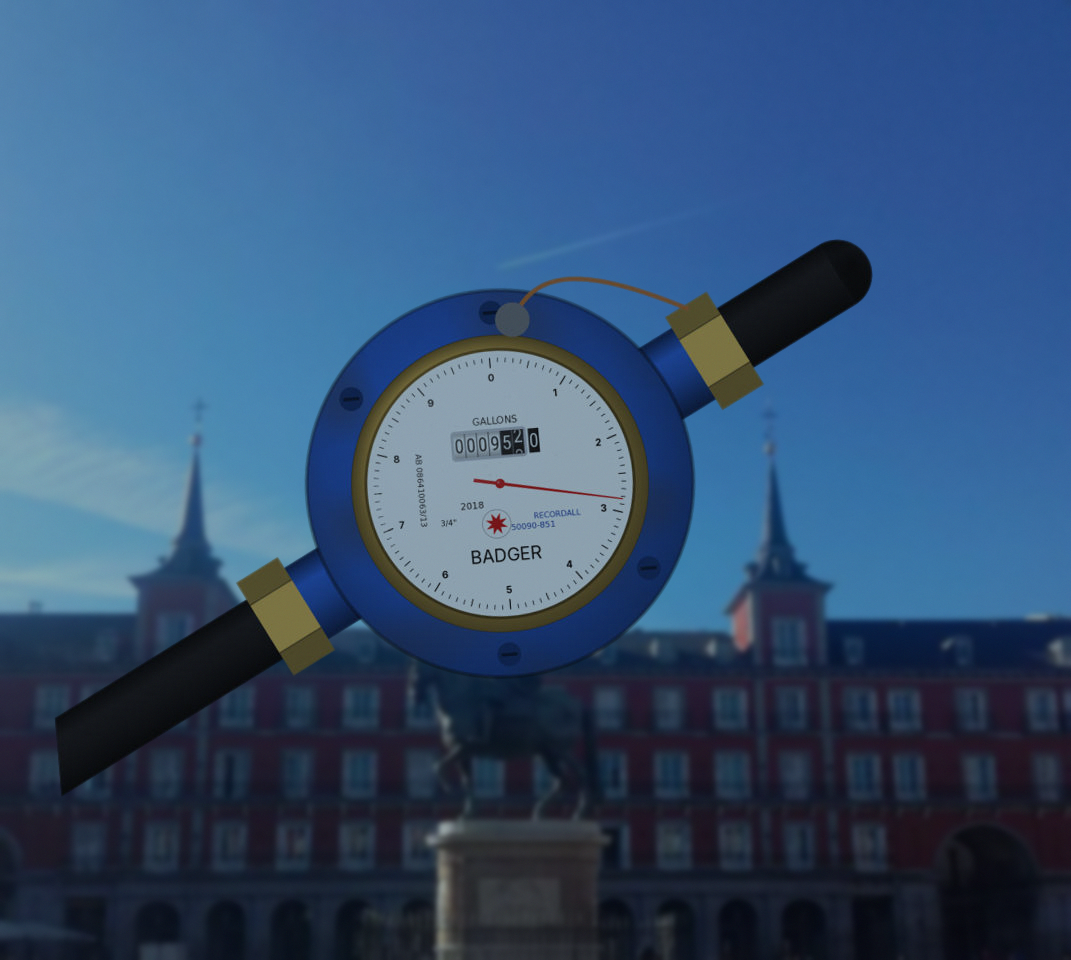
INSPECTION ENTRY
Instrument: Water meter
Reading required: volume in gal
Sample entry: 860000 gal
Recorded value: 9522.8 gal
